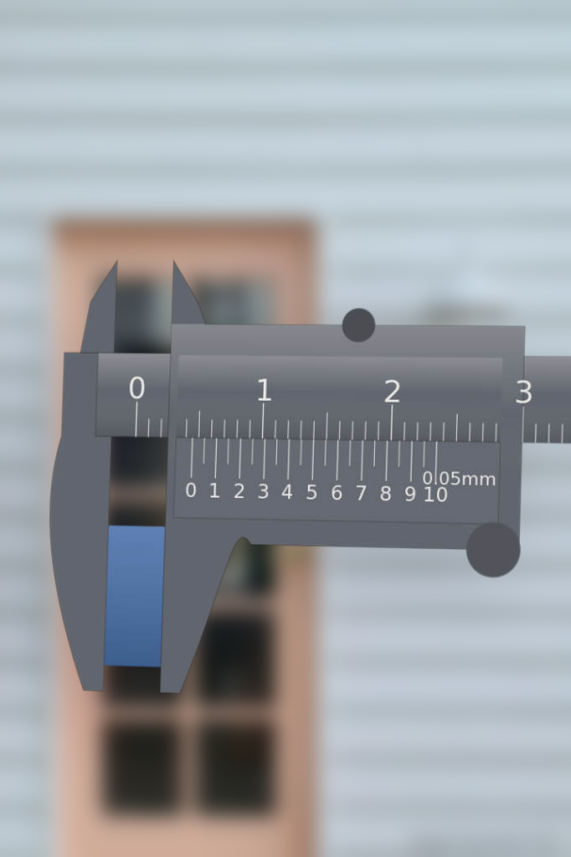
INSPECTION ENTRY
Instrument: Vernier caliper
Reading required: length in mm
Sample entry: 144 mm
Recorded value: 4.5 mm
